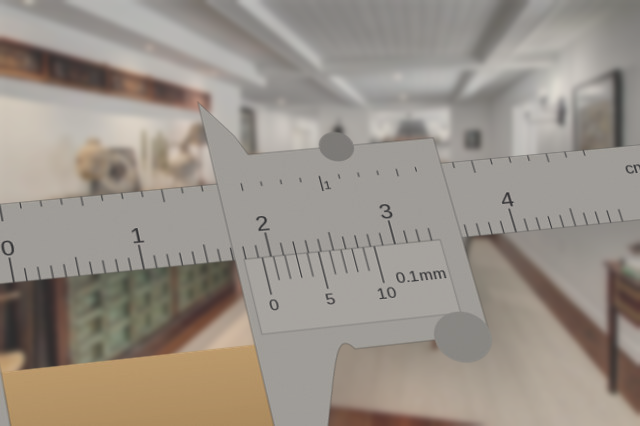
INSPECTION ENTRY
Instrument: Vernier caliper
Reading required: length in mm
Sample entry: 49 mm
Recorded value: 19.3 mm
